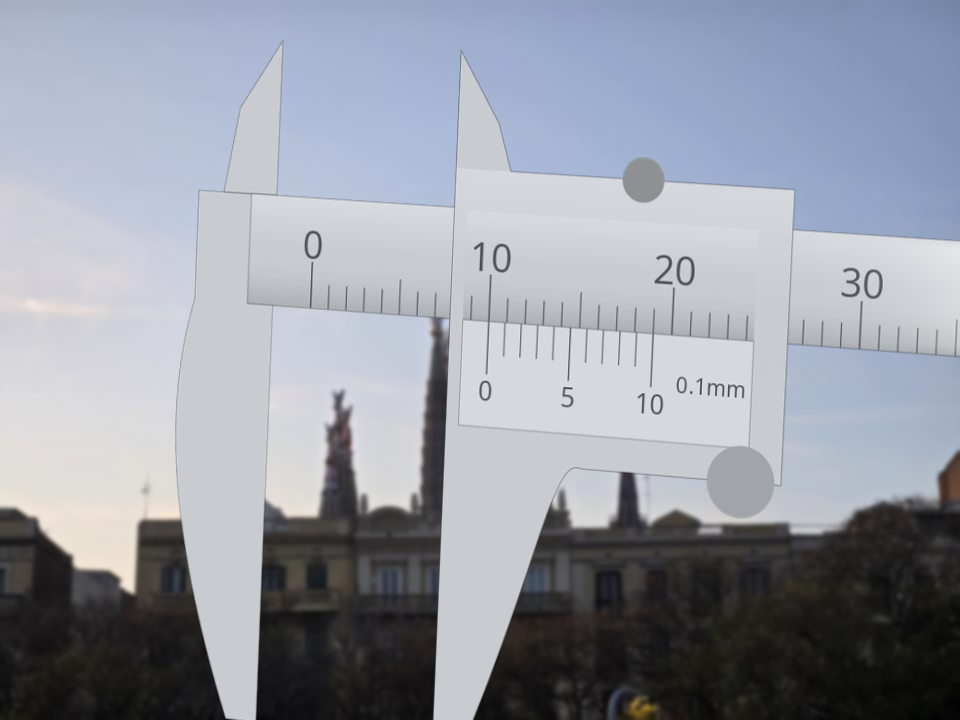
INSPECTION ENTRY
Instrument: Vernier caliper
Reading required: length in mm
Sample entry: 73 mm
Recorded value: 10.0 mm
